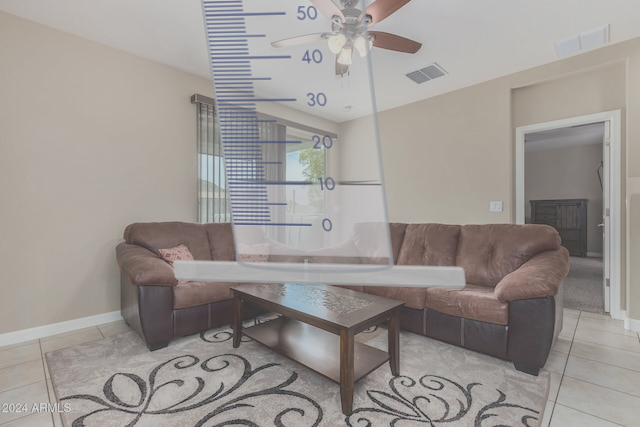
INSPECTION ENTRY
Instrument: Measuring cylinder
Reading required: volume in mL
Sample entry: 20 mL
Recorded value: 10 mL
